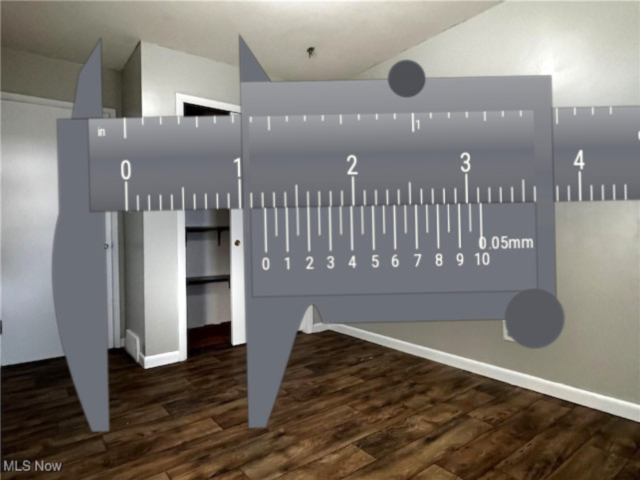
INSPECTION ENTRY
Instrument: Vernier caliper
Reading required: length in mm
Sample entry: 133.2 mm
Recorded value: 12.2 mm
